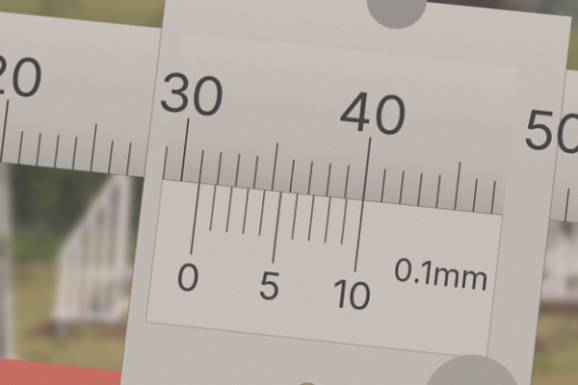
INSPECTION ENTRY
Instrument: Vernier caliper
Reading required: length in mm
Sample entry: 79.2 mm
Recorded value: 31.0 mm
